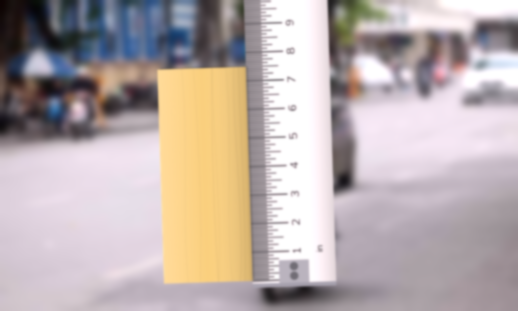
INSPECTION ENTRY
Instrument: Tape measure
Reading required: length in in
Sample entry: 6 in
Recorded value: 7.5 in
